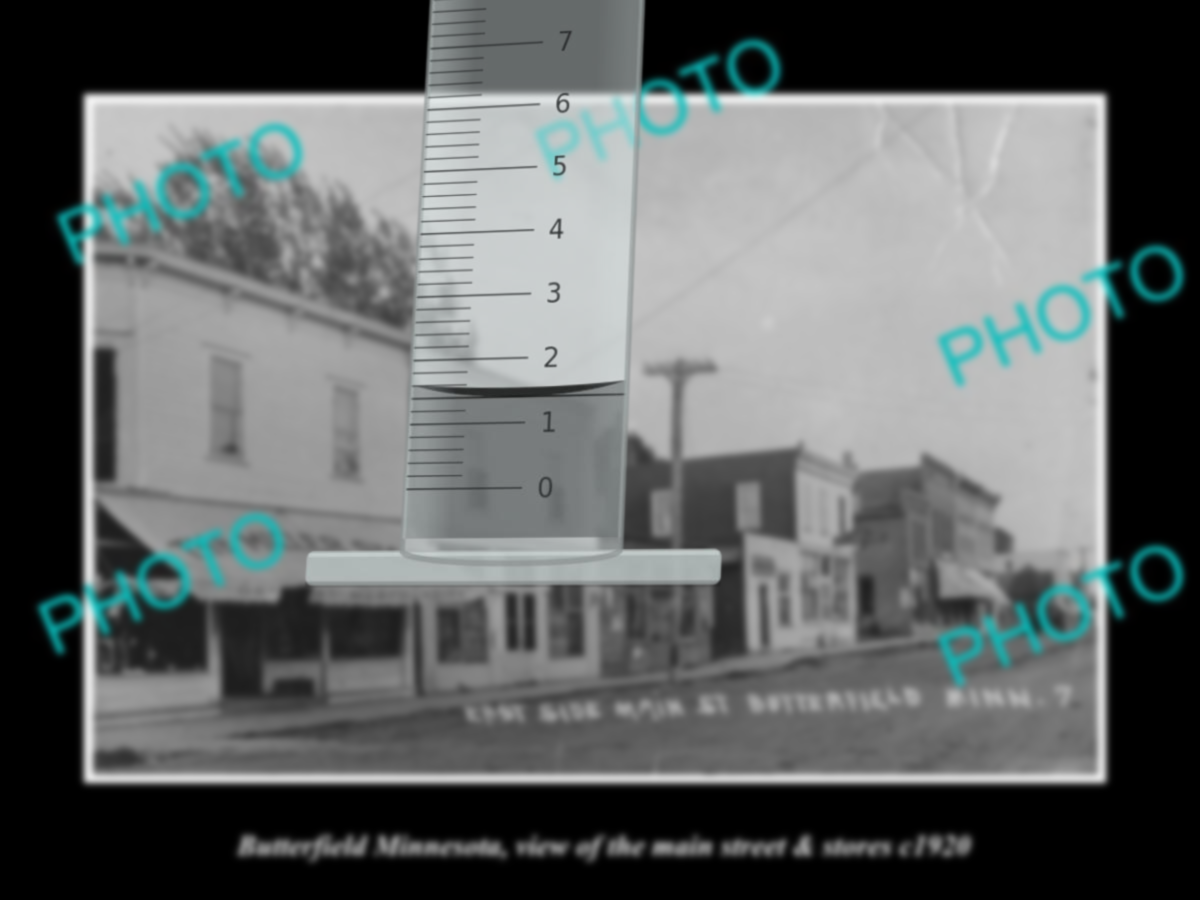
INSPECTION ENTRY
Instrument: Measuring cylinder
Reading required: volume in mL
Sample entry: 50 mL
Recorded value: 1.4 mL
